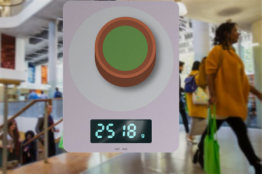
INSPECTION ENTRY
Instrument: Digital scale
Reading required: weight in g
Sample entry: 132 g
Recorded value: 2518 g
